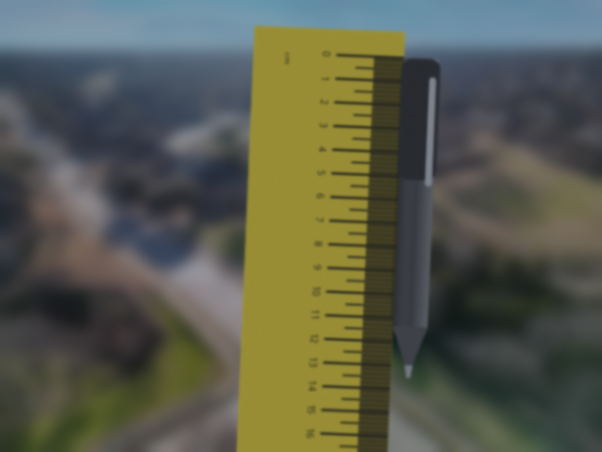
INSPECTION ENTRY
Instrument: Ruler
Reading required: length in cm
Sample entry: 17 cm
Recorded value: 13.5 cm
